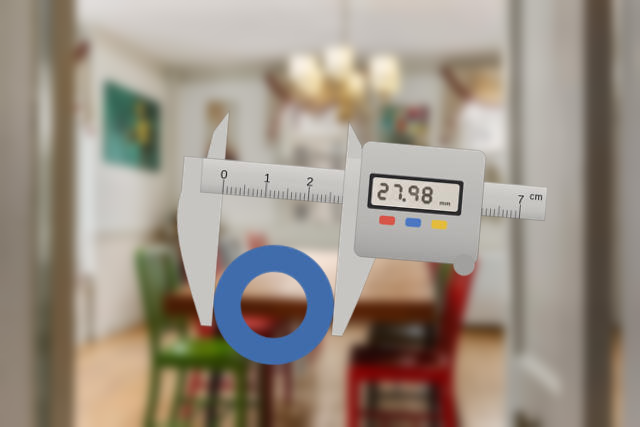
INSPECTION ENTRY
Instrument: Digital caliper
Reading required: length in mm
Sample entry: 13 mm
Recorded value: 27.98 mm
